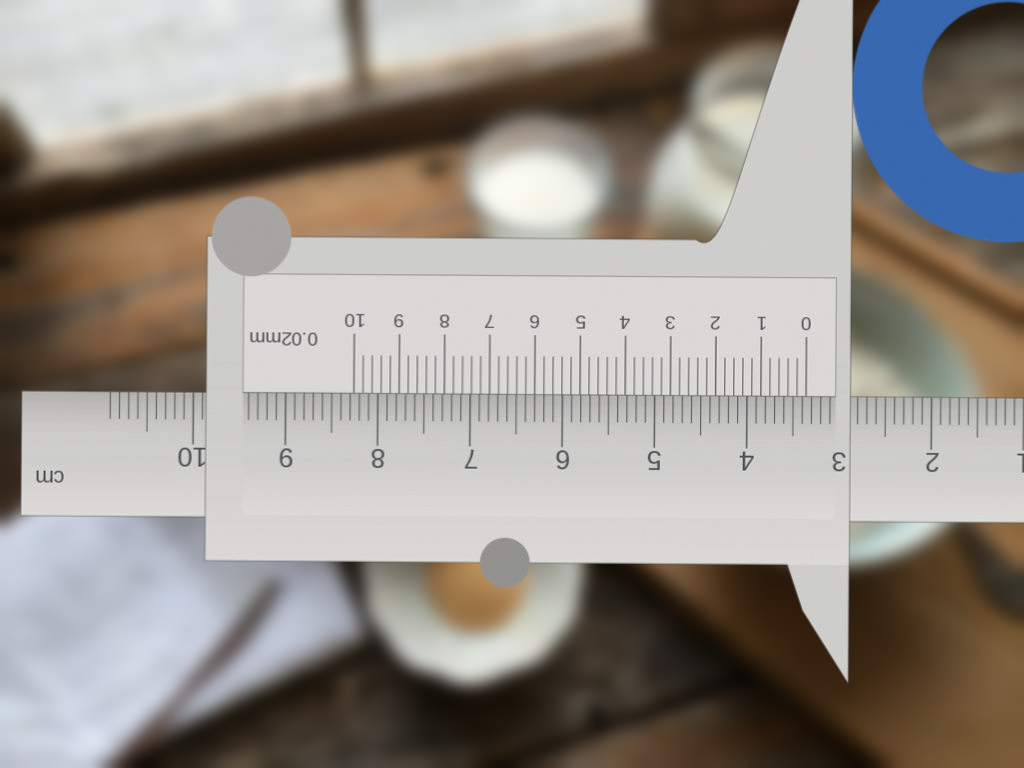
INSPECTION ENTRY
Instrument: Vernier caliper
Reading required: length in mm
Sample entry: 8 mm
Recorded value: 33.6 mm
